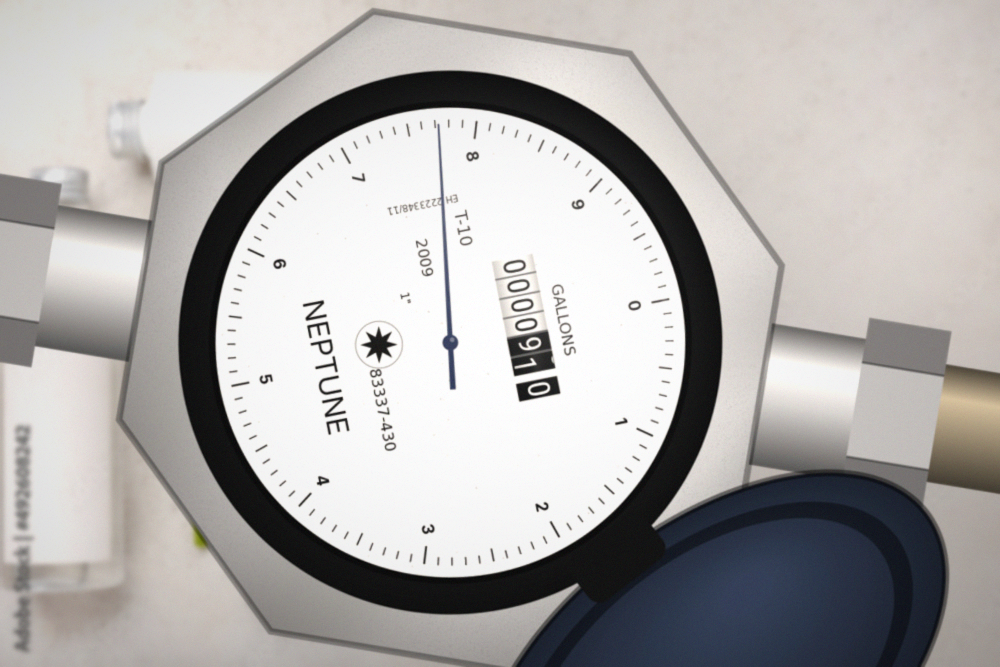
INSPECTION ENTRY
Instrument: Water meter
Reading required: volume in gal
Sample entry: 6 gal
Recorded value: 907.7 gal
